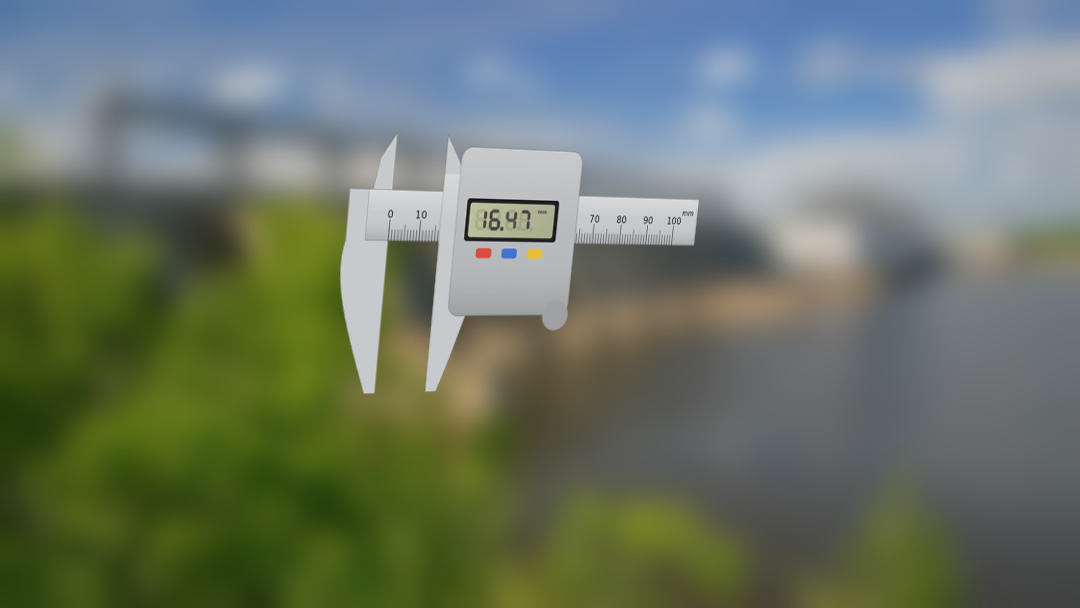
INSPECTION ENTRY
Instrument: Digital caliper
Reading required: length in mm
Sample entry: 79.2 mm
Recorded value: 16.47 mm
